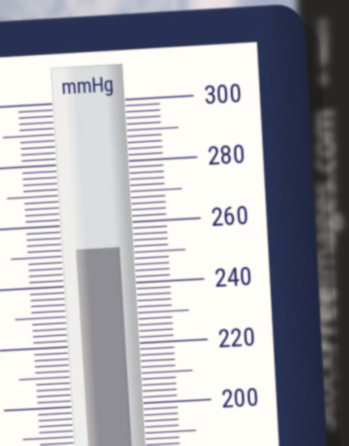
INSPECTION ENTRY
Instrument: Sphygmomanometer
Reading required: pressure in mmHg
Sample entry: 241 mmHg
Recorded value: 252 mmHg
